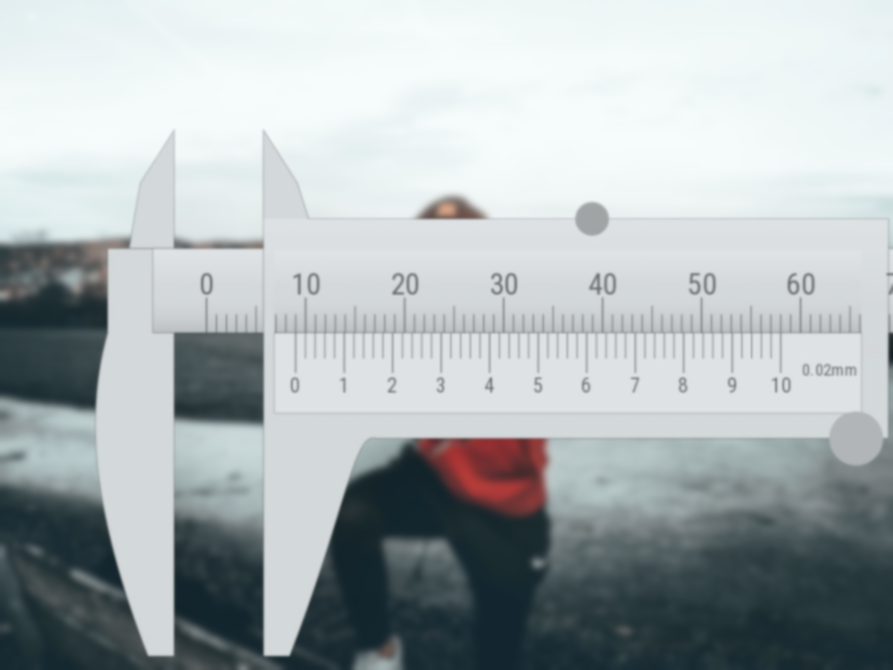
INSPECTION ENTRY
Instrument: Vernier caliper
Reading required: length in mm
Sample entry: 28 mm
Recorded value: 9.0 mm
